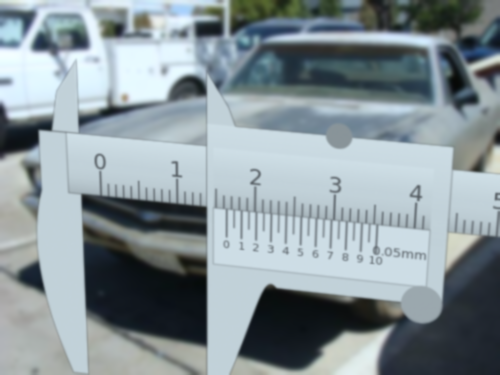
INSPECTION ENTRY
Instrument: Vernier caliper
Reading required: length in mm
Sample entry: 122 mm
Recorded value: 16.4 mm
